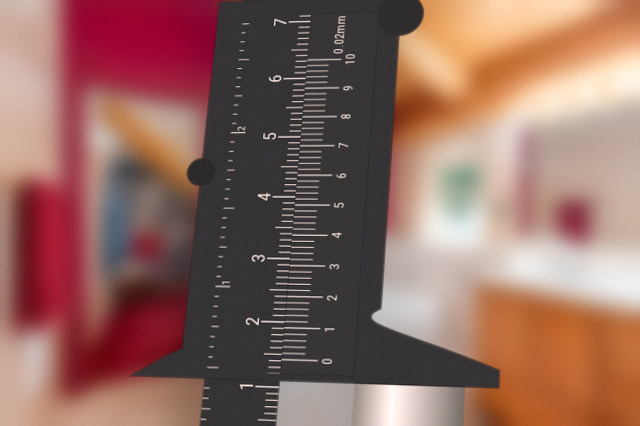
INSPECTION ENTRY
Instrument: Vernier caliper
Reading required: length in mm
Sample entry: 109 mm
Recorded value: 14.2 mm
